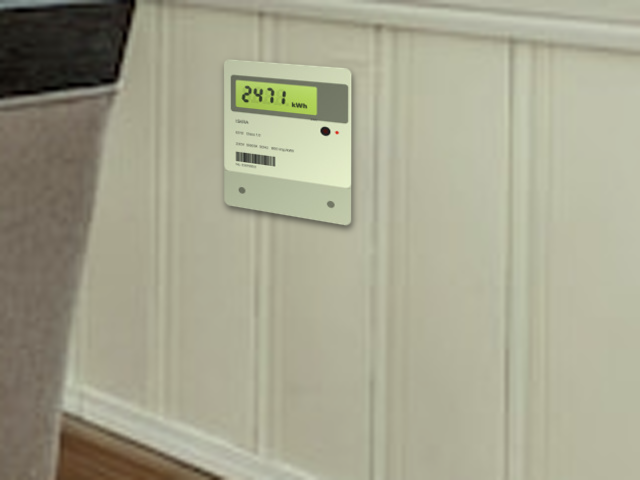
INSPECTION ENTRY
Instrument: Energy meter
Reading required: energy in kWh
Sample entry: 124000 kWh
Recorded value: 2471 kWh
